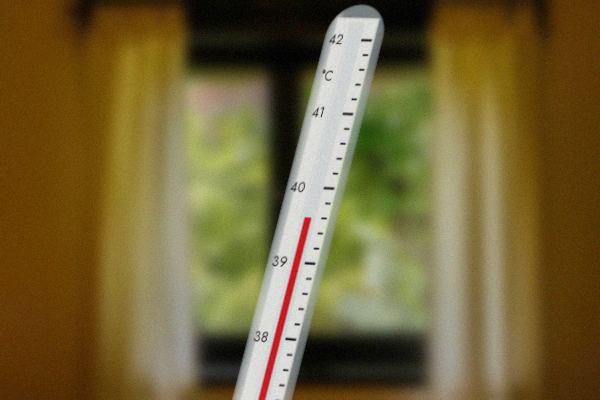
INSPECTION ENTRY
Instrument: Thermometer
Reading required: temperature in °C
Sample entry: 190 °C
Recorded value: 39.6 °C
